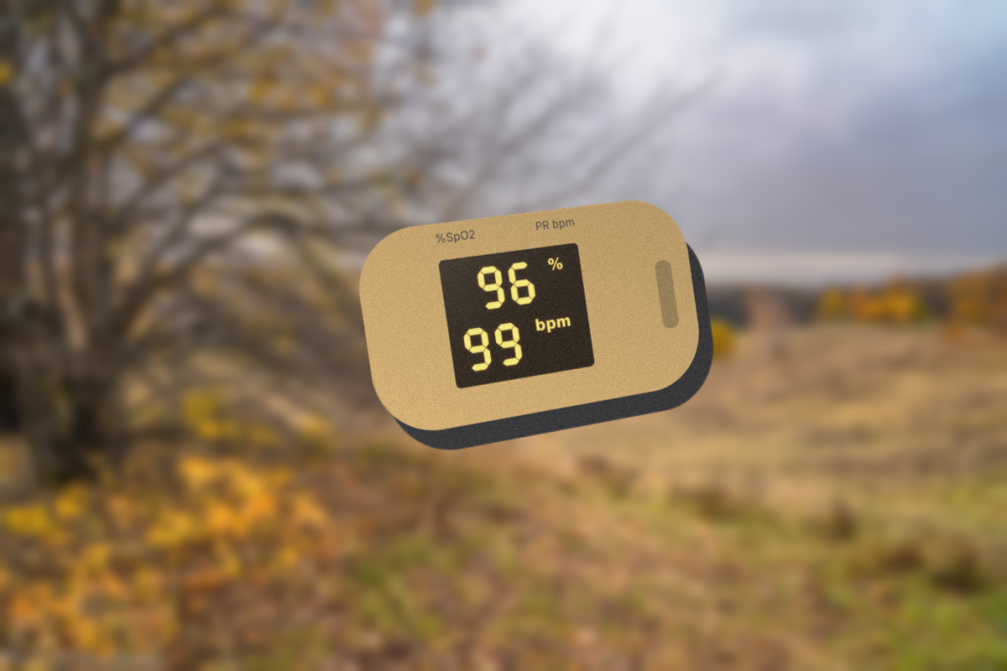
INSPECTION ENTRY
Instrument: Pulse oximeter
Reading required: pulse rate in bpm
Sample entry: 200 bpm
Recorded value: 99 bpm
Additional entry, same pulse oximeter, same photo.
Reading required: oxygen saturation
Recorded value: 96 %
